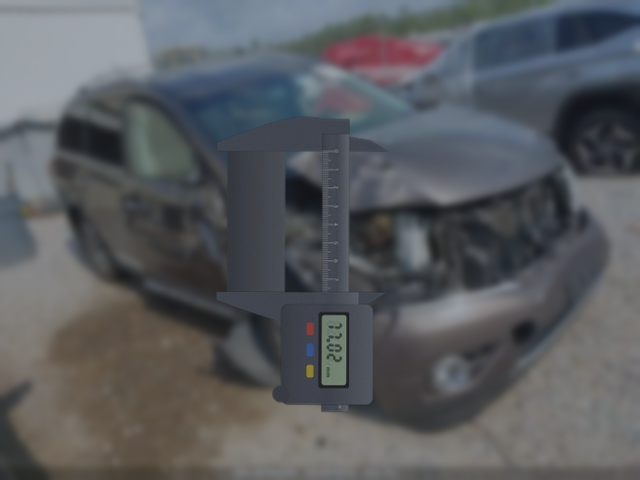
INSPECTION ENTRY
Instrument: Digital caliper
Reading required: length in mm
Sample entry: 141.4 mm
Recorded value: 77.02 mm
